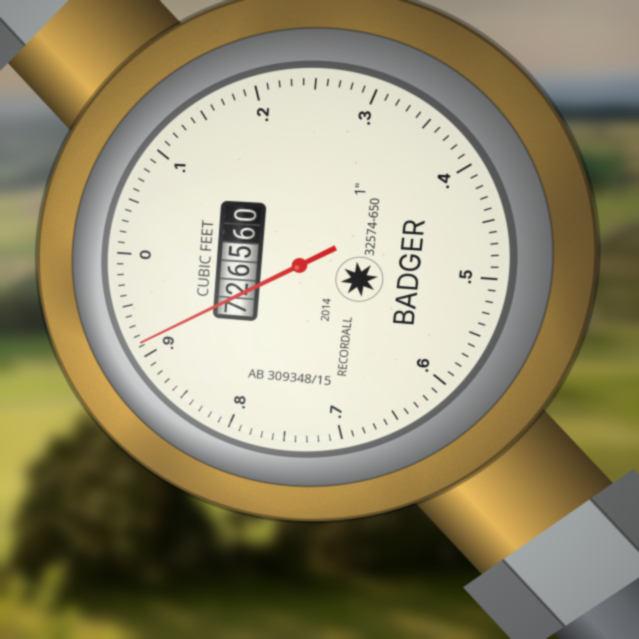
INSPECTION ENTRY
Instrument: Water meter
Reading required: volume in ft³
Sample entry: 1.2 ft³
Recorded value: 726559.91 ft³
